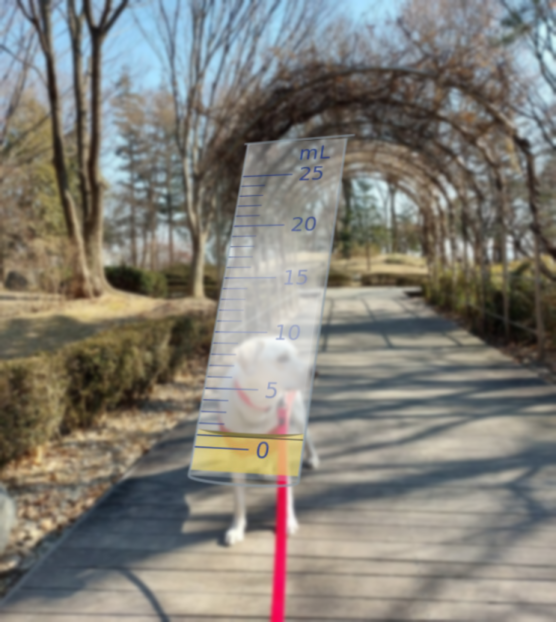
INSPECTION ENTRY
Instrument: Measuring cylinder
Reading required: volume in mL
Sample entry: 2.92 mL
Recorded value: 1 mL
